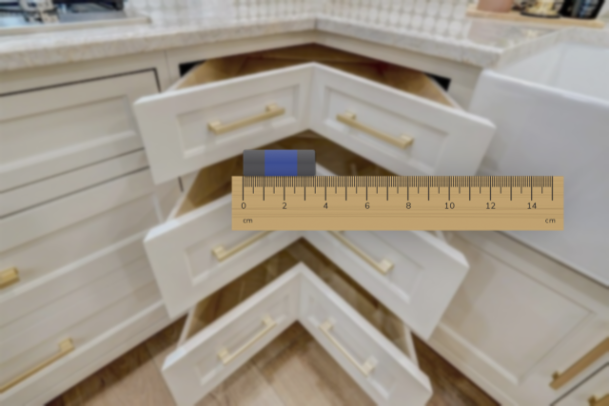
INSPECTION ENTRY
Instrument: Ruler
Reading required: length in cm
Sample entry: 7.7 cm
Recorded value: 3.5 cm
